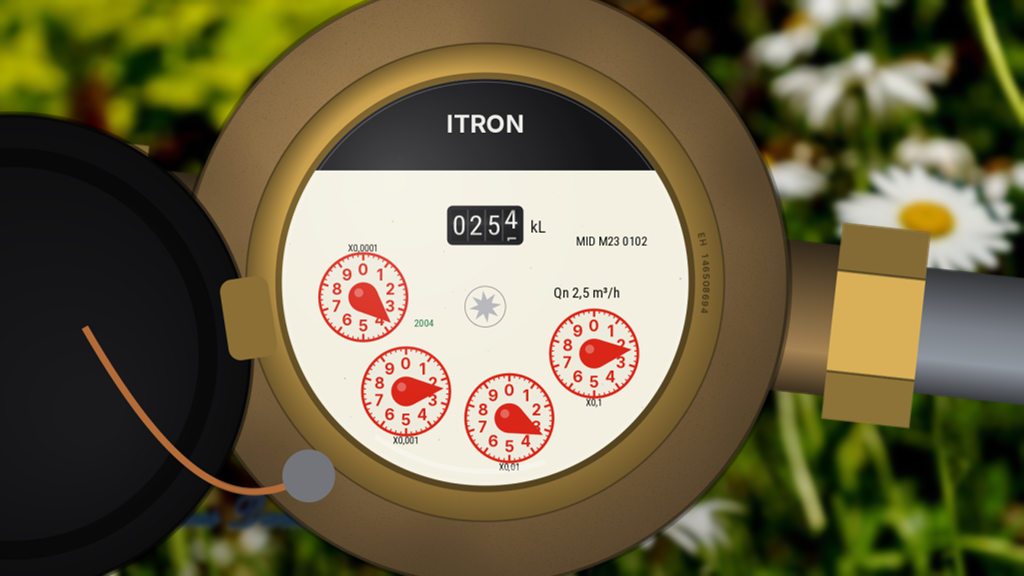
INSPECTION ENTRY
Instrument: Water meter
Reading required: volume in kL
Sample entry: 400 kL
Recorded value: 254.2323 kL
